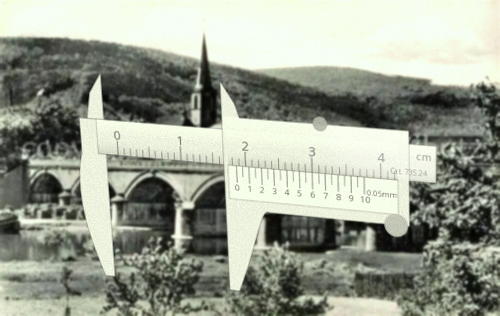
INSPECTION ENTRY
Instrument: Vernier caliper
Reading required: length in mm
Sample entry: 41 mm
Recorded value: 18.6 mm
